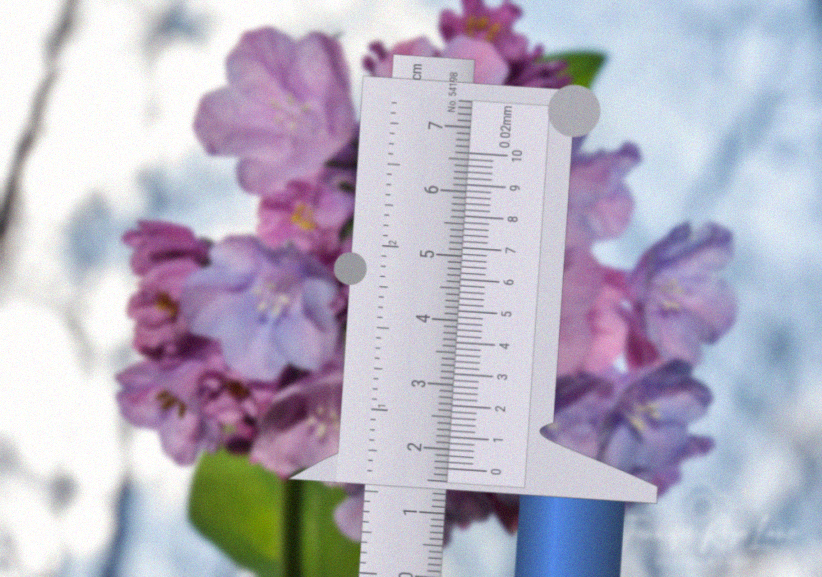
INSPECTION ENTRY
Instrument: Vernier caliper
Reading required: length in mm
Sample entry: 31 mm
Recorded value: 17.0 mm
